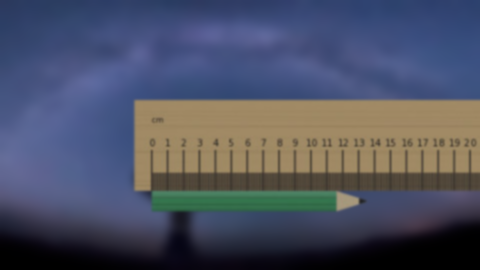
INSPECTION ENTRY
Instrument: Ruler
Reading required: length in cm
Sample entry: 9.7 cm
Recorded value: 13.5 cm
